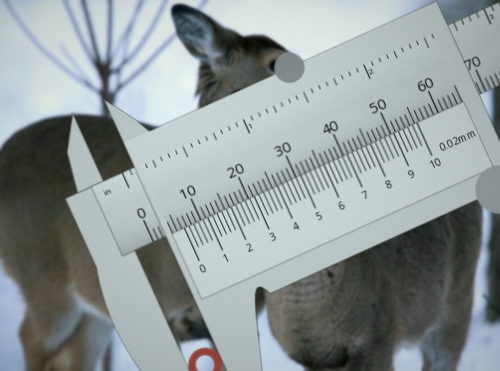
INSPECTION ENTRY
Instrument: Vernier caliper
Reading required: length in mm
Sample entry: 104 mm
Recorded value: 6.5 mm
